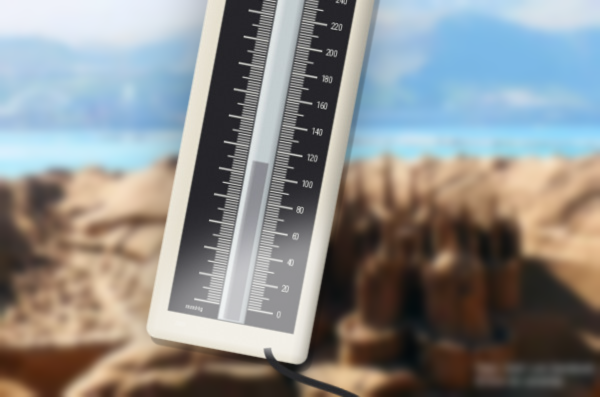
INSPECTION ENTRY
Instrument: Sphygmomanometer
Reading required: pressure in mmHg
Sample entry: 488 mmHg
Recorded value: 110 mmHg
